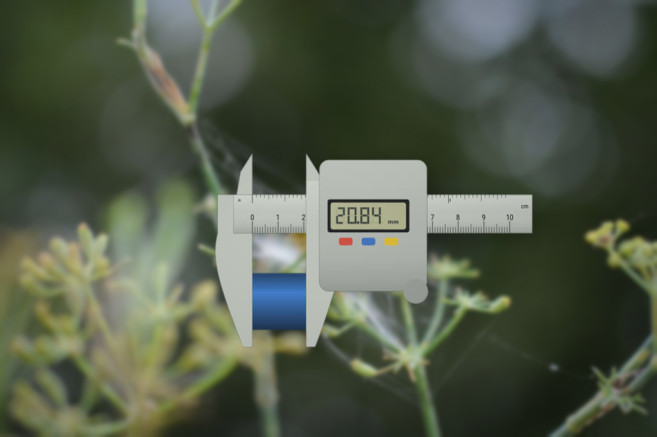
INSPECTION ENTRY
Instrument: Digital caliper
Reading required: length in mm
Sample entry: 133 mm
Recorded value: 20.84 mm
